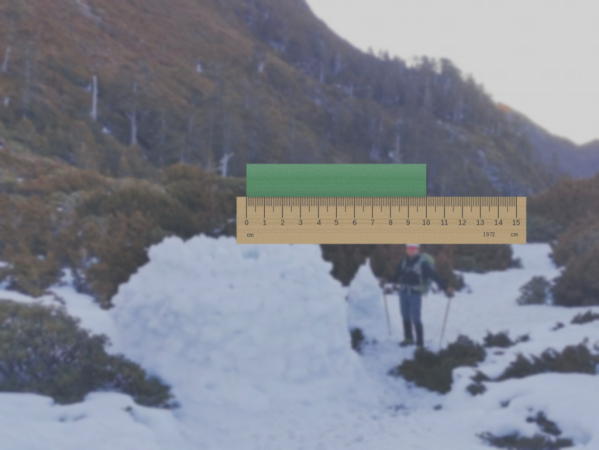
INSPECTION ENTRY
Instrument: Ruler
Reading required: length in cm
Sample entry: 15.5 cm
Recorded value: 10 cm
